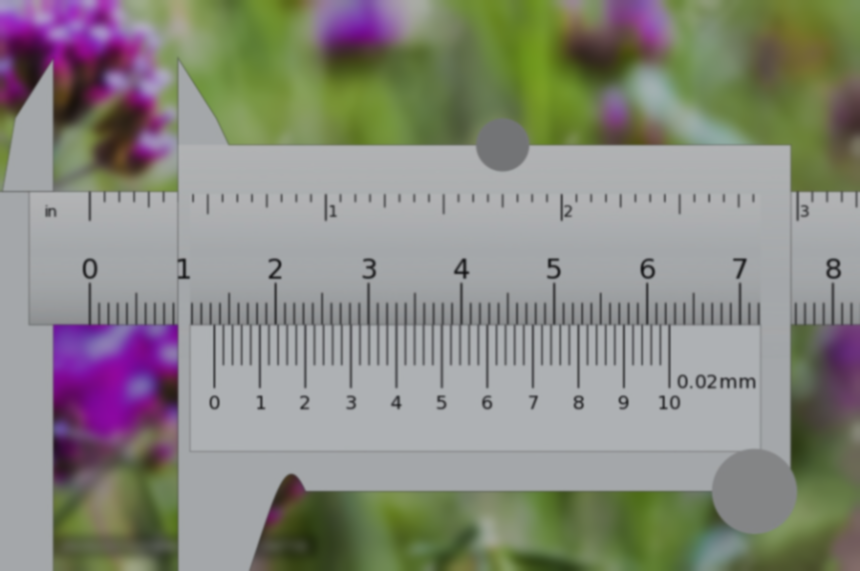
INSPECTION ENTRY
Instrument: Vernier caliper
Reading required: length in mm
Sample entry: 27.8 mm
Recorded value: 13.4 mm
